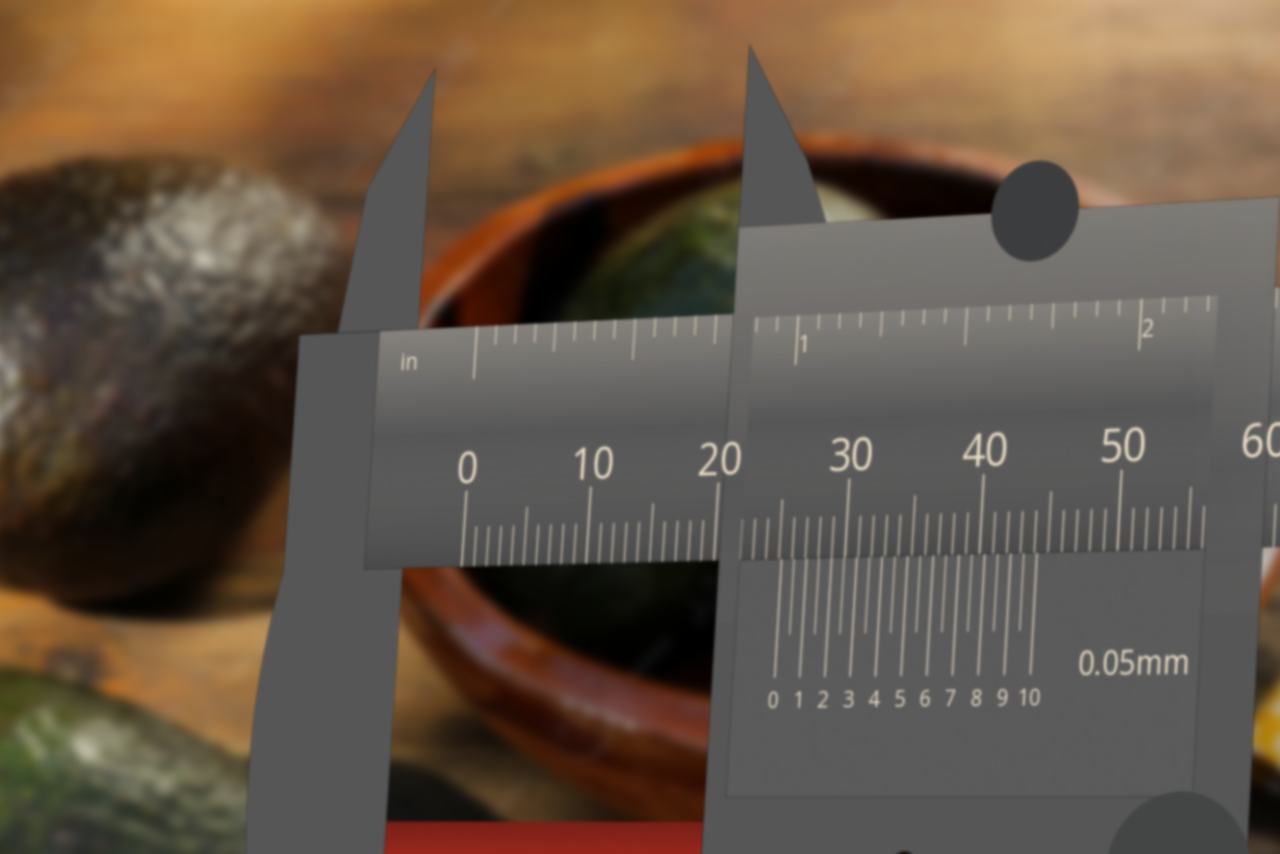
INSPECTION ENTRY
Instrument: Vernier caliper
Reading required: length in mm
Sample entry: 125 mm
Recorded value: 25.2 mm
